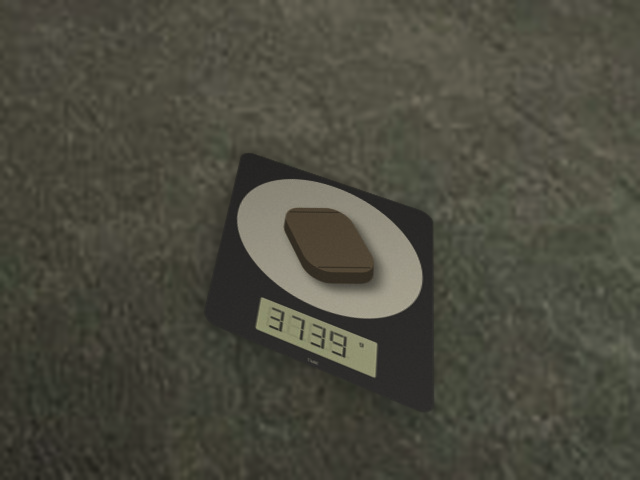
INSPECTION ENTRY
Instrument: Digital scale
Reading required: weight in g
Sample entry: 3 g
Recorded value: 3739 g
